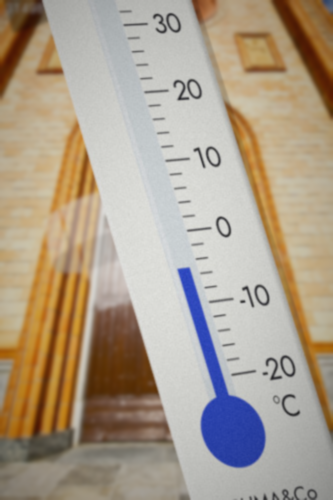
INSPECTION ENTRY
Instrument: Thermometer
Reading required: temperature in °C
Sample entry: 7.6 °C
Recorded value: -5 °C
